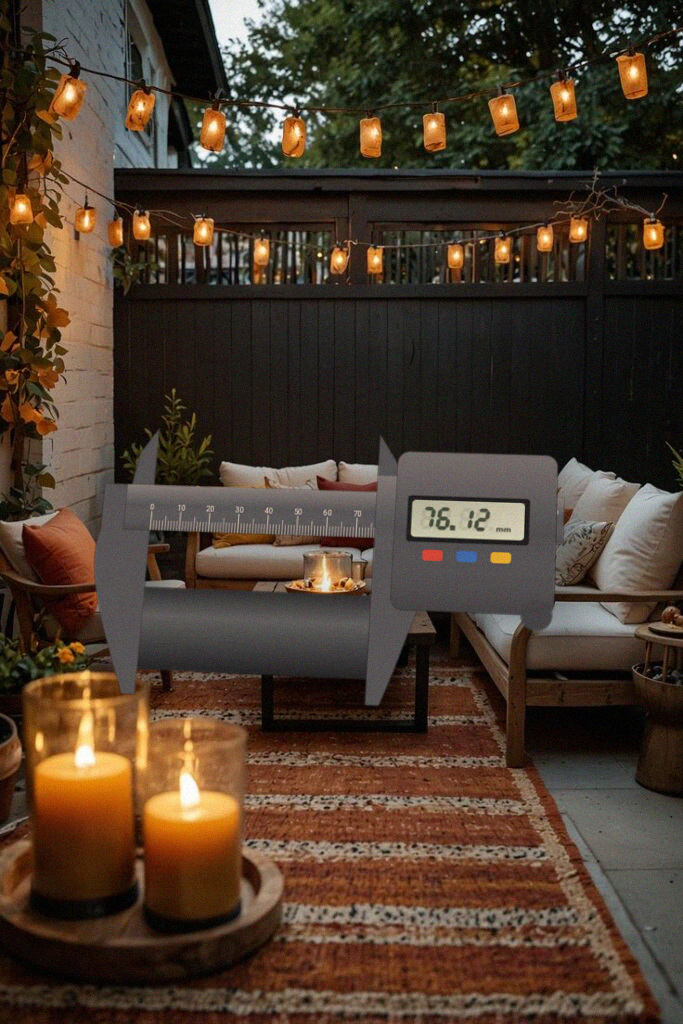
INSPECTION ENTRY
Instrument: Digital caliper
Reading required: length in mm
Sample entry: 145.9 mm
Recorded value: 76.12 mm
